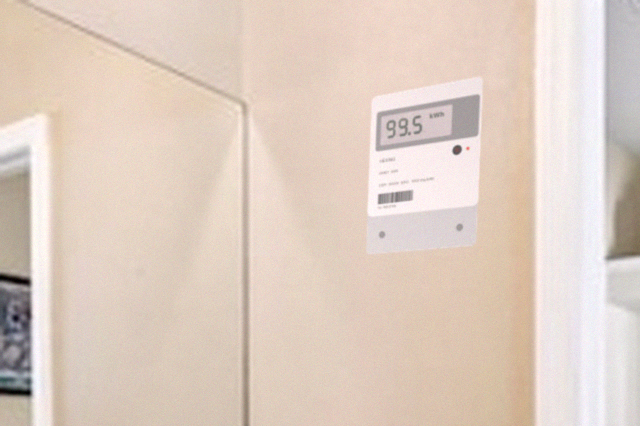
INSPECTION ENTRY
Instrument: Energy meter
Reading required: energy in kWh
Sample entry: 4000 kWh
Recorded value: 99.5 kWh
